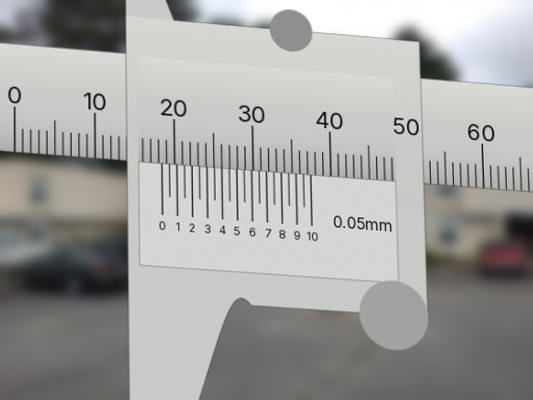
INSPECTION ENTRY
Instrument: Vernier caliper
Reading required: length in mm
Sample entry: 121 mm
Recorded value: 18.4 mm
